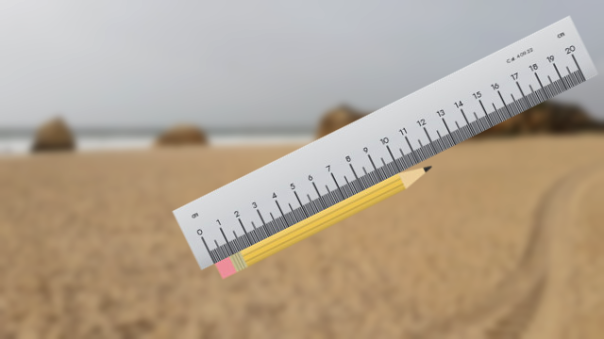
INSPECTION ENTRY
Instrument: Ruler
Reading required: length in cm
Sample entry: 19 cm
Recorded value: 11.5 cm
